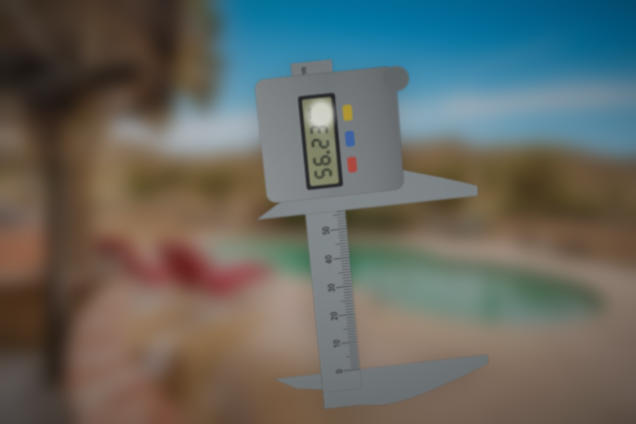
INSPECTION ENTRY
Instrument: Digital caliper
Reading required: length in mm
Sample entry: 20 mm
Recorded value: 56.23 mm
